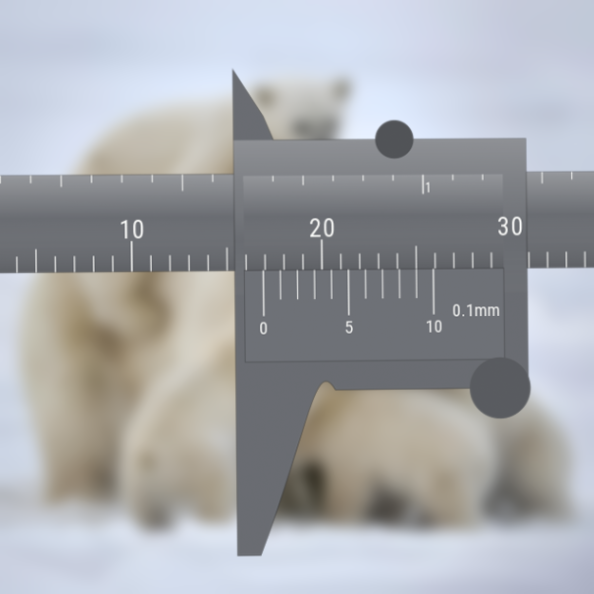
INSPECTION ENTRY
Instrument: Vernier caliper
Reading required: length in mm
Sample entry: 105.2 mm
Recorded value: 16.9 mm
